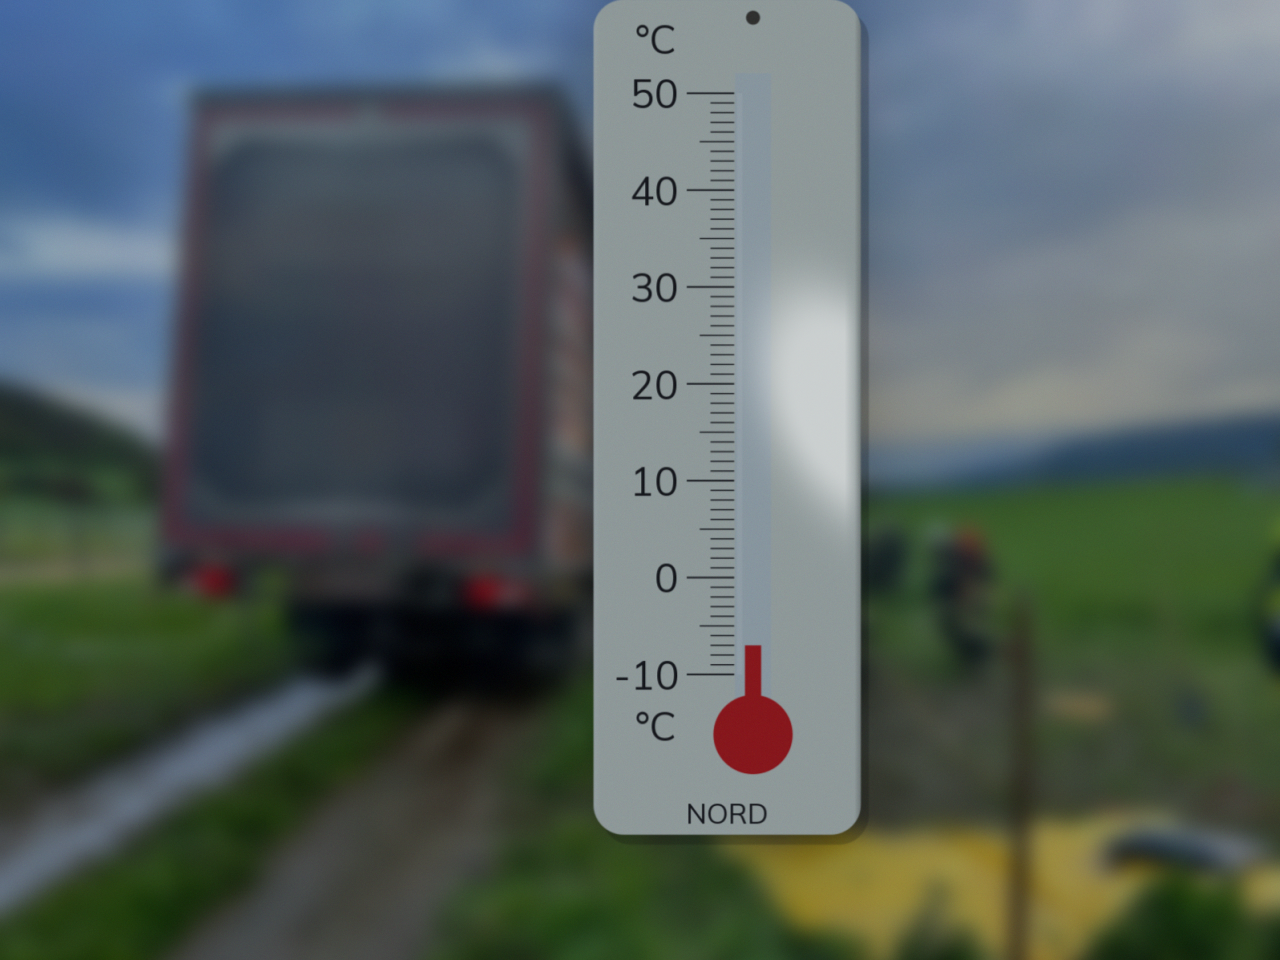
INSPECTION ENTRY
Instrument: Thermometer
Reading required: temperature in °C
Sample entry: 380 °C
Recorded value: -7 °C
